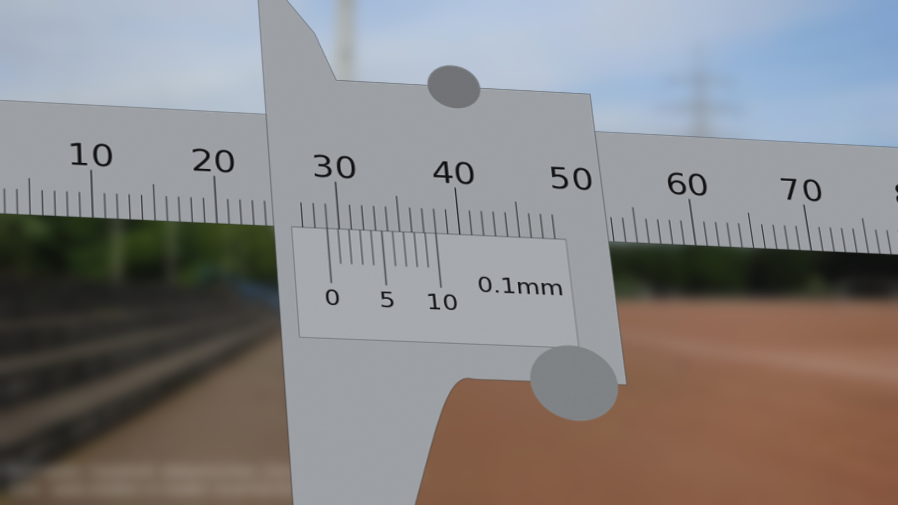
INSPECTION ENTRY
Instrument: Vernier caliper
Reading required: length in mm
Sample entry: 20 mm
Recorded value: 29.0 mm
